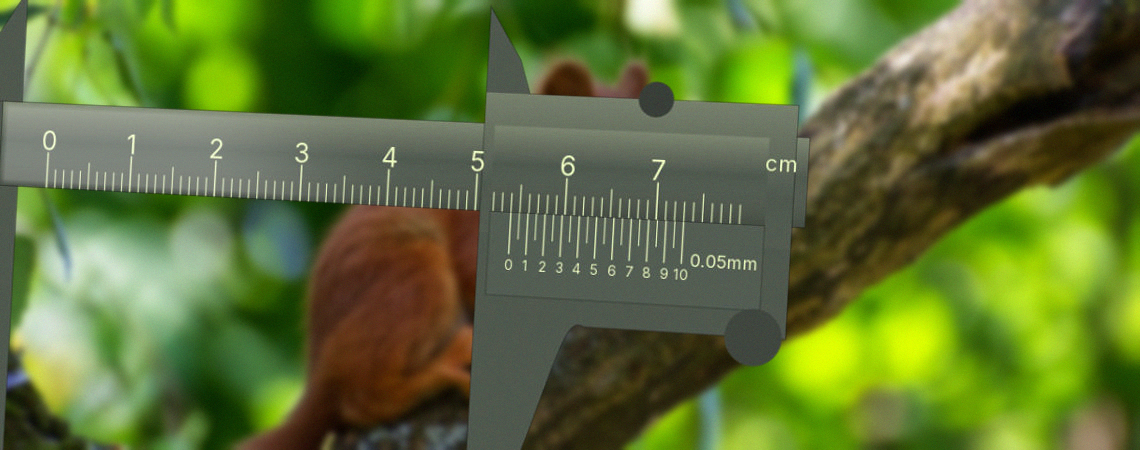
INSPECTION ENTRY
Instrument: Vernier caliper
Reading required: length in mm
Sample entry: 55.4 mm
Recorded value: 54.0 mm
